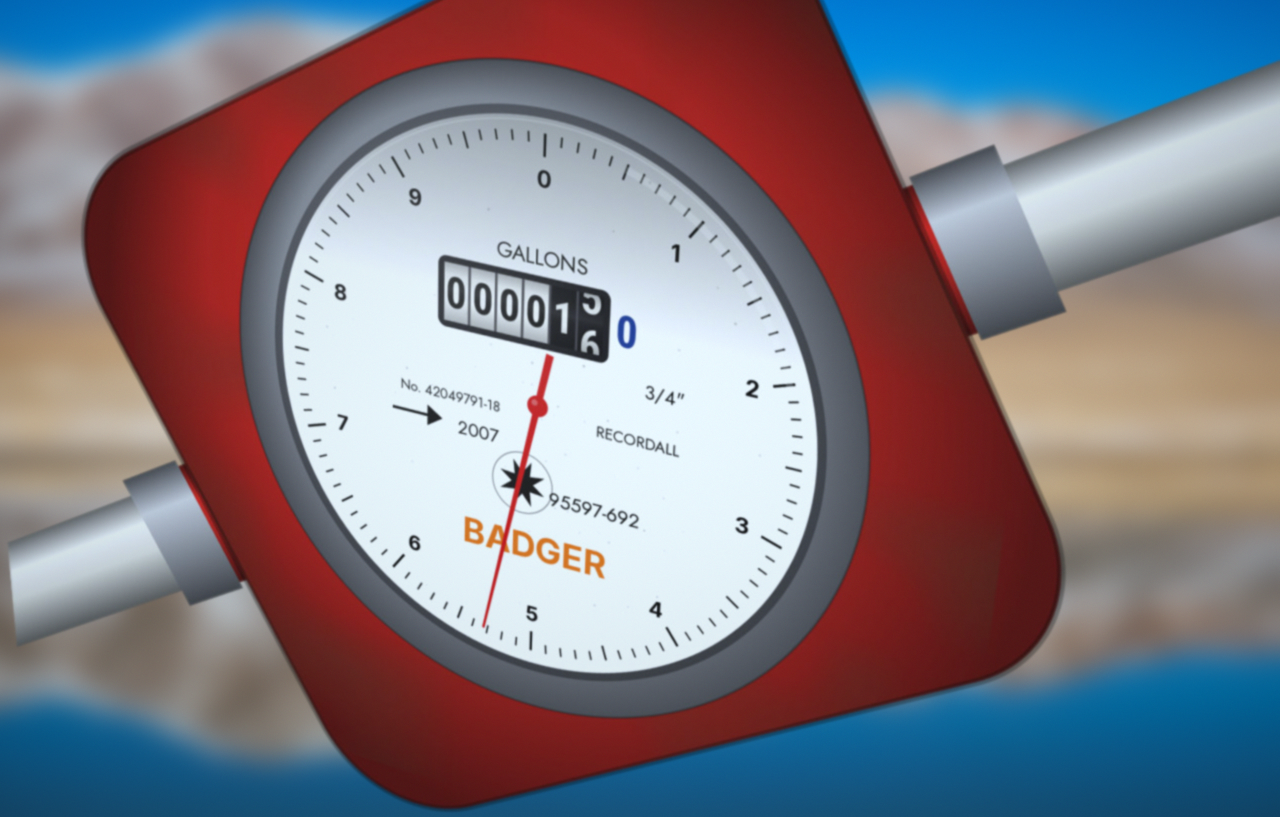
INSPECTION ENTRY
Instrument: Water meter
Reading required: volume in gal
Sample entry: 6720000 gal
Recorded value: 155.3 gal
